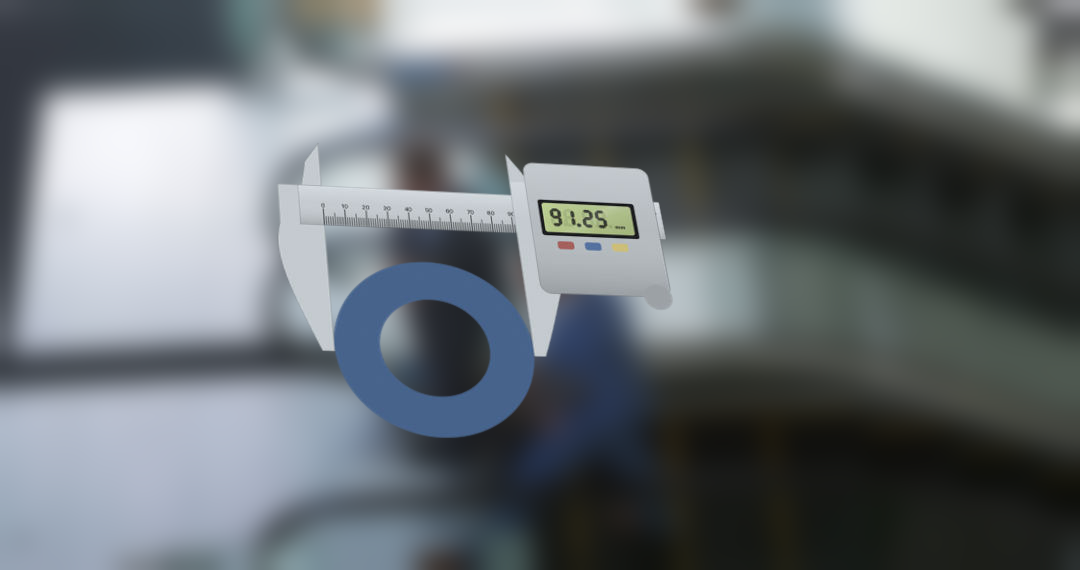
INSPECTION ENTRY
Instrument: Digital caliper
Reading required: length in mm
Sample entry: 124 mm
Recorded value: 91.25 mm
